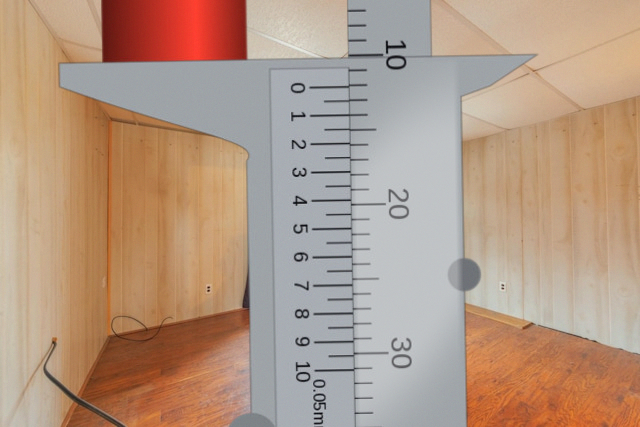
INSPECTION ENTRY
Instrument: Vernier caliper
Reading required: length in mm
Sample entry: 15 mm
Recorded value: 12.1 mm
